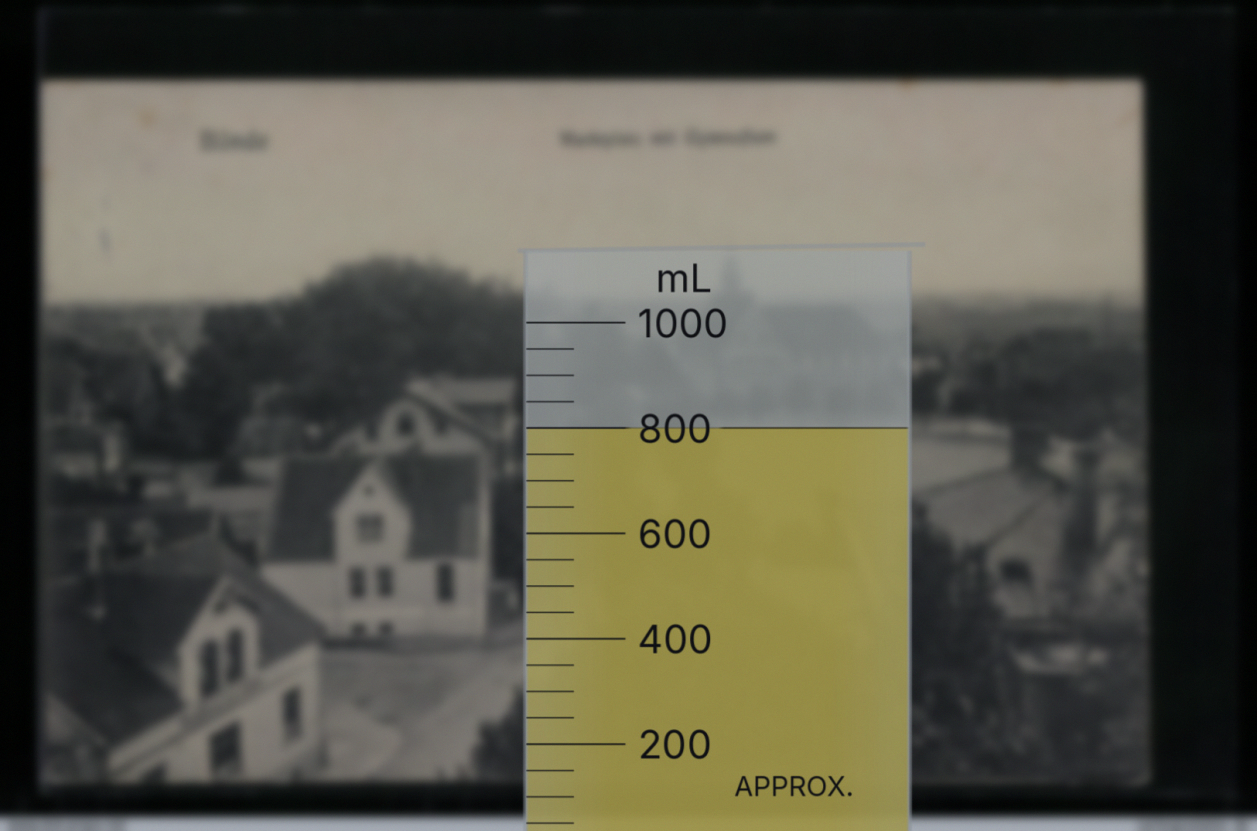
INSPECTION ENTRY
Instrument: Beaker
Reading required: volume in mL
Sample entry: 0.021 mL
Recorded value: 800 mL
